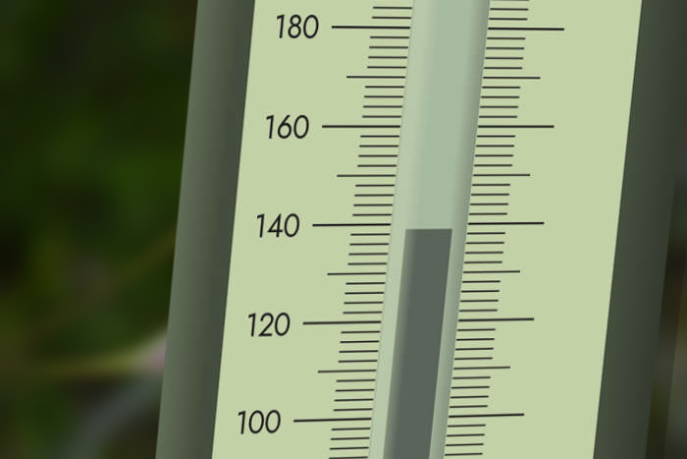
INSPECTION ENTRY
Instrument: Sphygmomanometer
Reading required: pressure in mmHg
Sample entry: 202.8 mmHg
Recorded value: 139 mmHg
